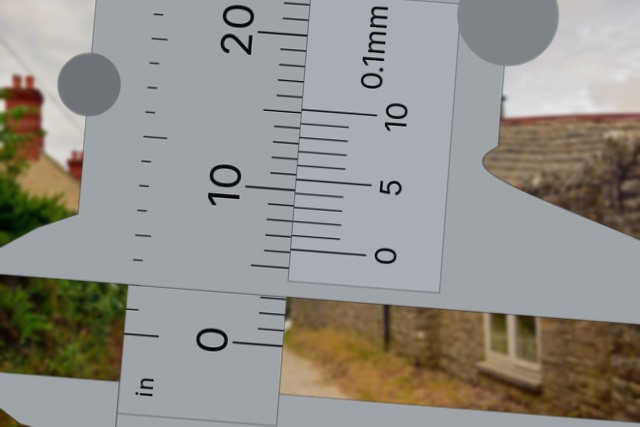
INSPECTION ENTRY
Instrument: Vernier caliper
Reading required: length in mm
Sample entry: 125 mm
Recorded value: 6.2 mm
